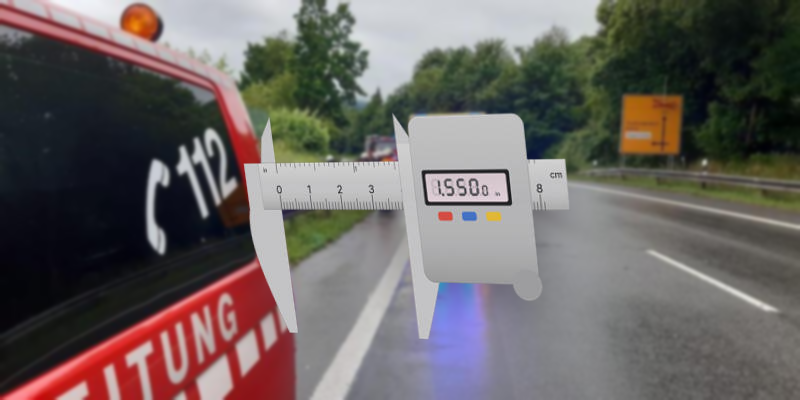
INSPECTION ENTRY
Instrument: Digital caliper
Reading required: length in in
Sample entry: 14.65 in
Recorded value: 1.5500 in
